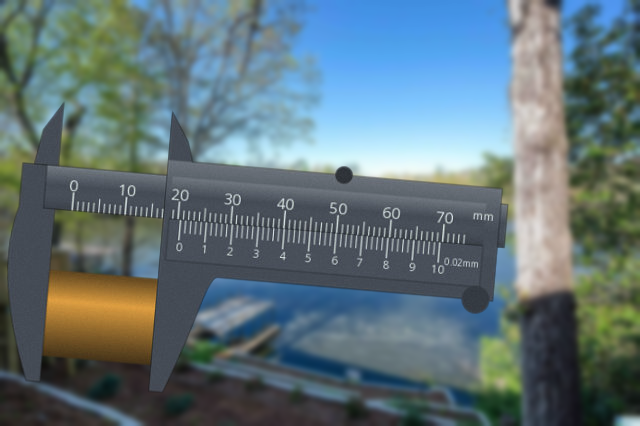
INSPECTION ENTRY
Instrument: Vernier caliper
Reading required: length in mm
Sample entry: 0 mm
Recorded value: 20.5 mm
